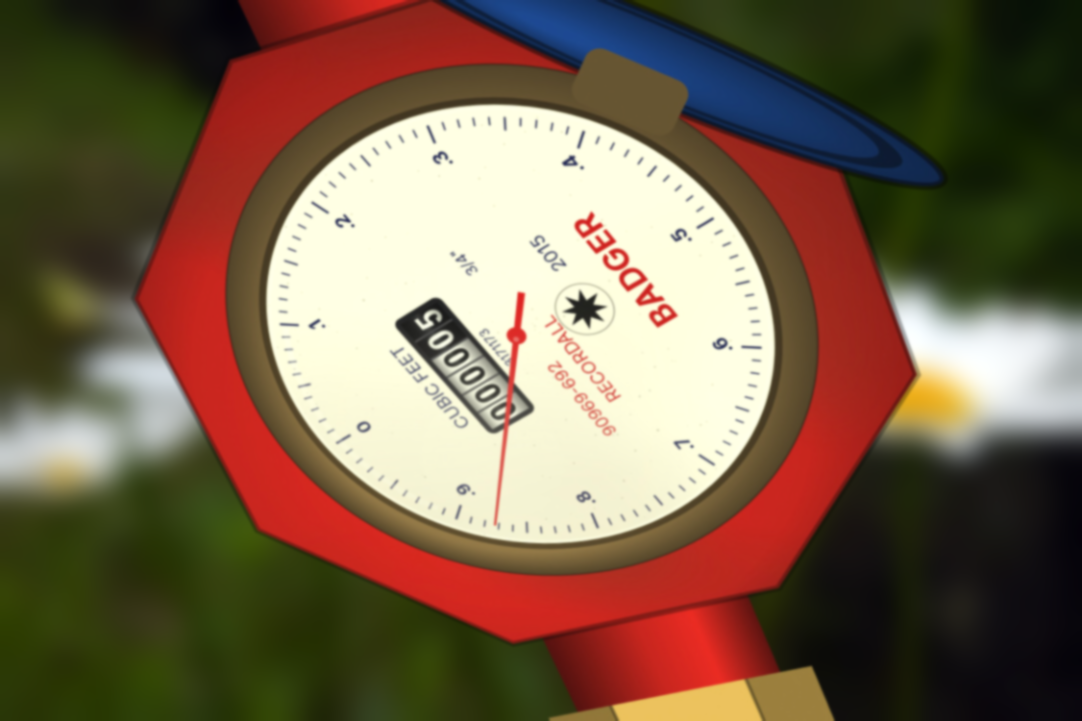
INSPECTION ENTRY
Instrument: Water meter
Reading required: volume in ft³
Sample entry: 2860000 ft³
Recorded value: 4.87 ft³
